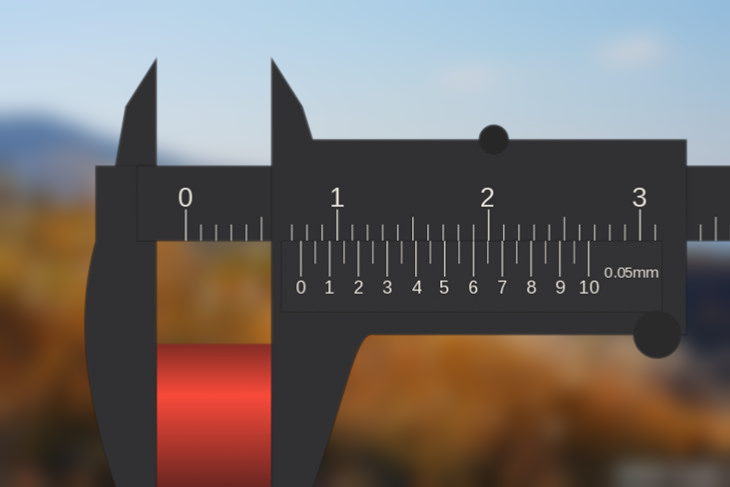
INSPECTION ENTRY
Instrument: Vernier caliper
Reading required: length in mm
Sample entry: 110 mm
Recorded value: 7.6 mm
